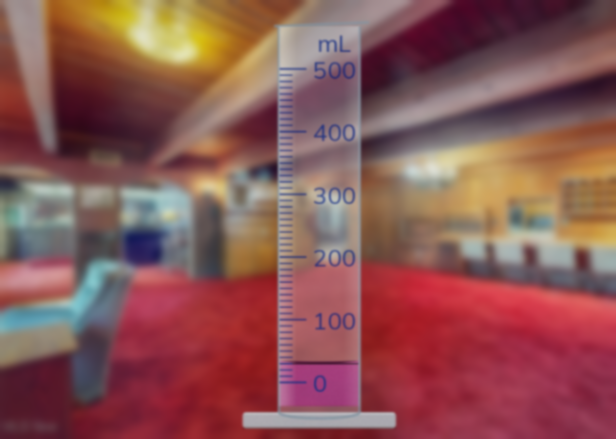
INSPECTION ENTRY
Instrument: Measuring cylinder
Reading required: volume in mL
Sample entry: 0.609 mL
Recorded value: 30 mL
